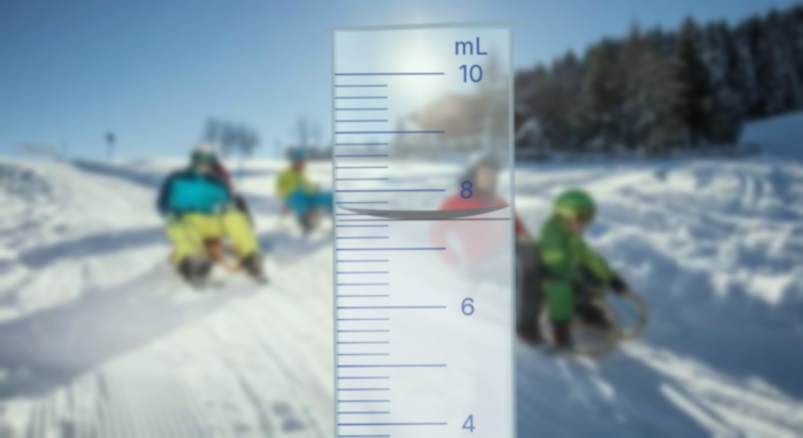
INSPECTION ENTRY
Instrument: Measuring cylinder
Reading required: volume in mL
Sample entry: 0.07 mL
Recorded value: 7.5 mL
